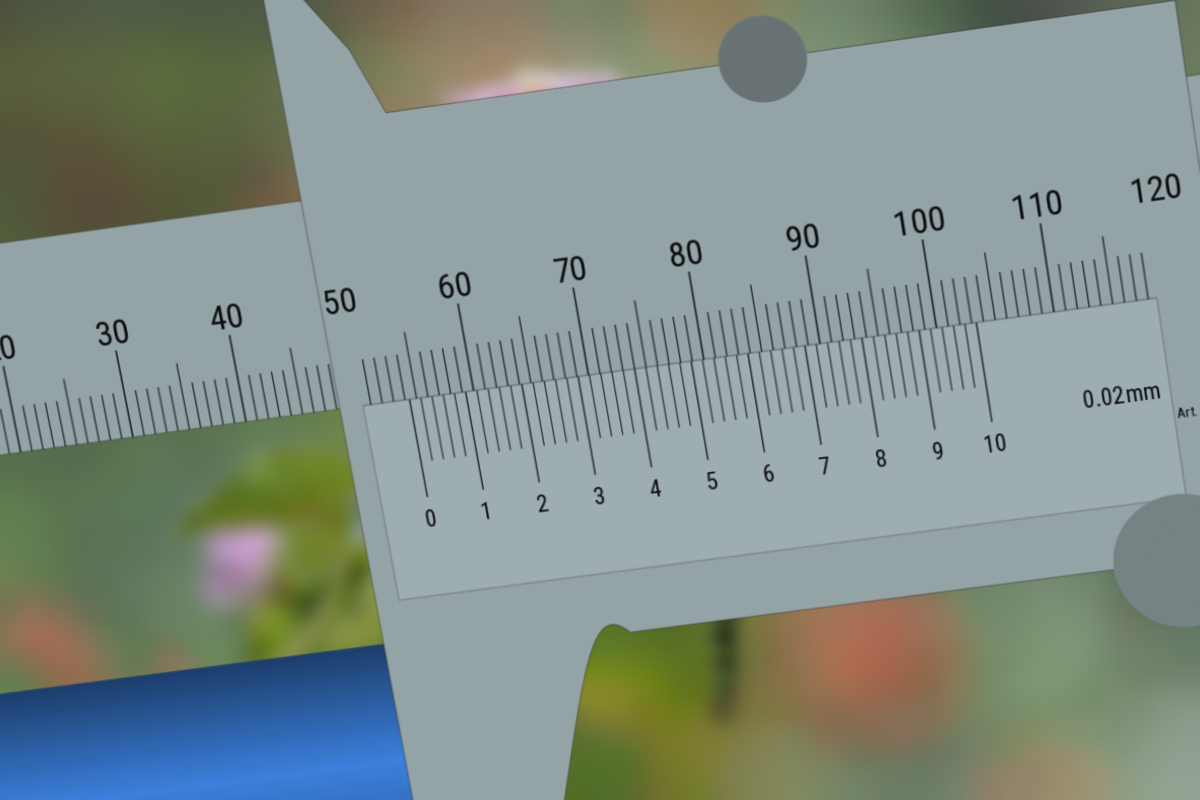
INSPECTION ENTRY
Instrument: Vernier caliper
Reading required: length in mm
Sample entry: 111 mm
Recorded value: 54.4 mm
